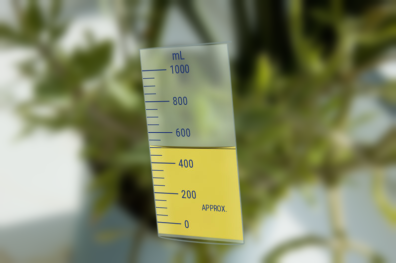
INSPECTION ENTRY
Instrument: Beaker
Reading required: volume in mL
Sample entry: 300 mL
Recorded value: 500 mL
